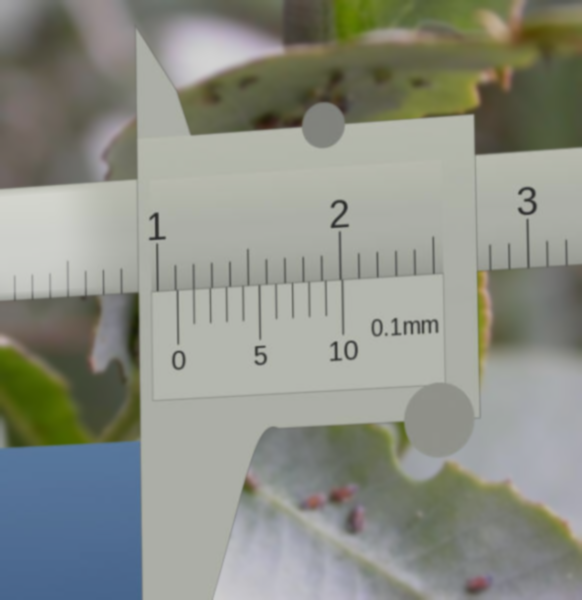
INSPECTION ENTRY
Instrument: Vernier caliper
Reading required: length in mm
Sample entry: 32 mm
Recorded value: 11.1 mm
